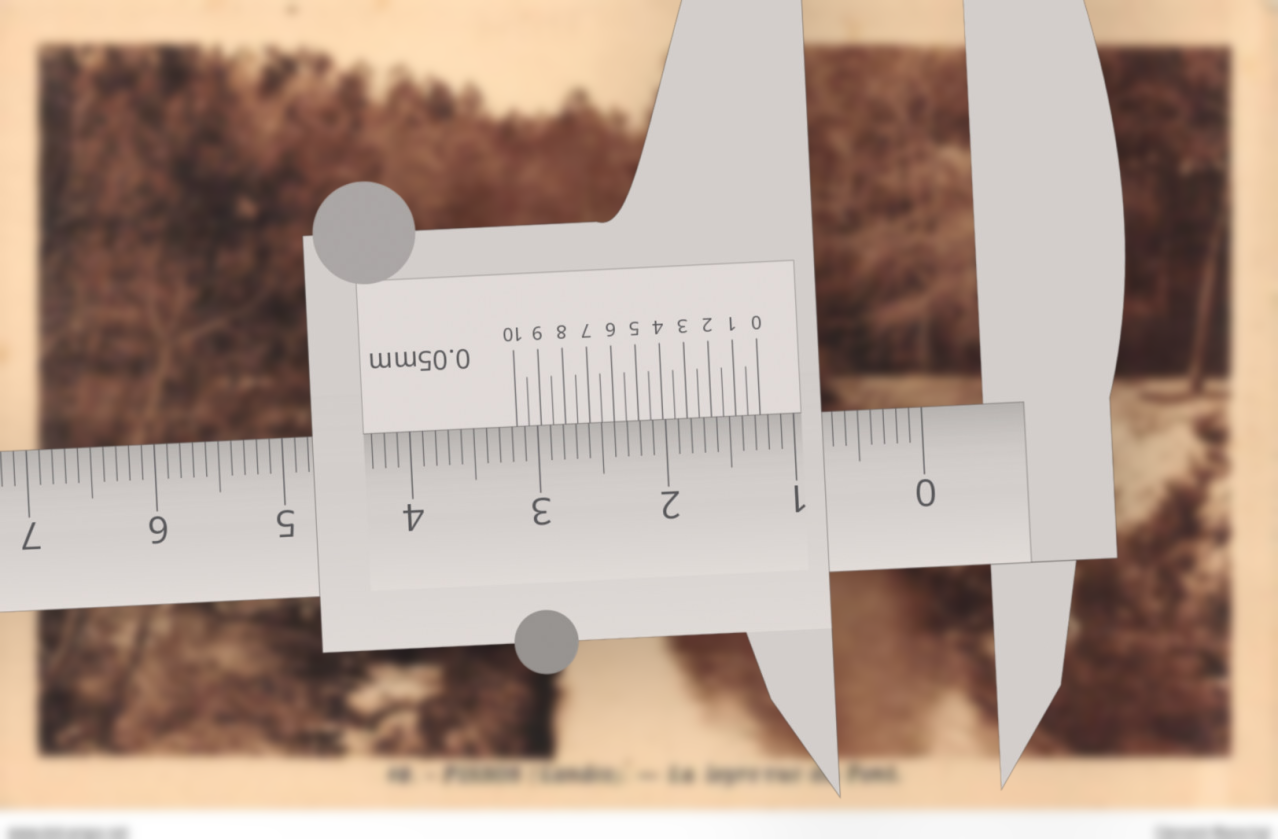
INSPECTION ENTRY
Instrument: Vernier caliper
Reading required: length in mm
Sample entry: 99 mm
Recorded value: 12.6 mm
